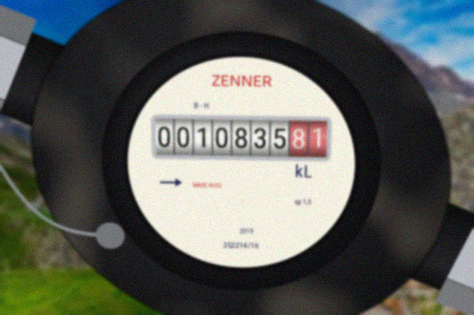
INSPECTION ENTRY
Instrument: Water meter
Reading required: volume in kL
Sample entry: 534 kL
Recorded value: 10835.81 kL
